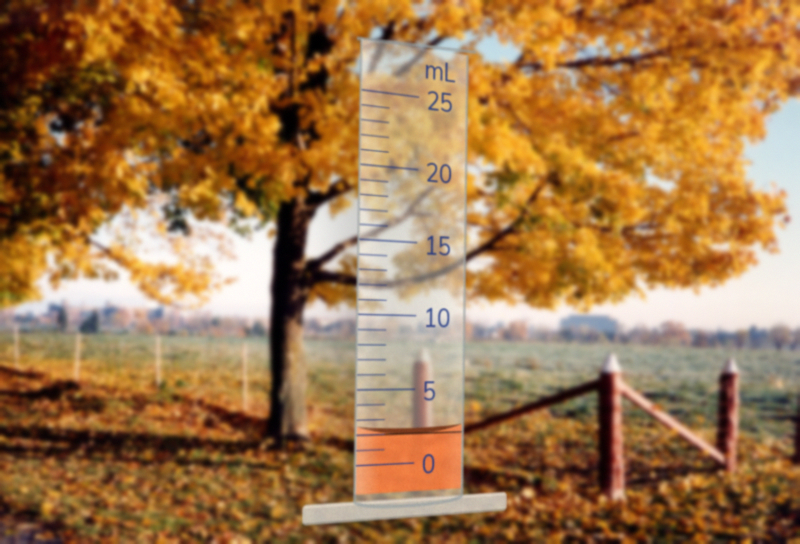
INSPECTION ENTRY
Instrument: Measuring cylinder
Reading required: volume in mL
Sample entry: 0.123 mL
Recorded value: 2 mL
